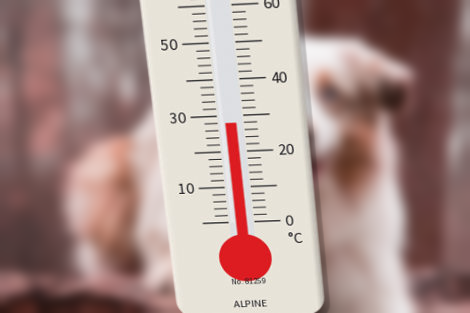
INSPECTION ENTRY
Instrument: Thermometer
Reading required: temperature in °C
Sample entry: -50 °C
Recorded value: 28 °C
